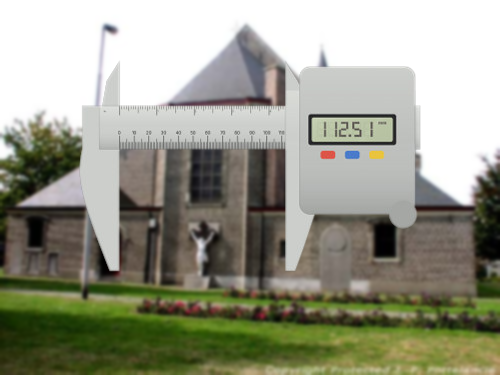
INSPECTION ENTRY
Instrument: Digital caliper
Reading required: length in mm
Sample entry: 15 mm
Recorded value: 112.51 mm
